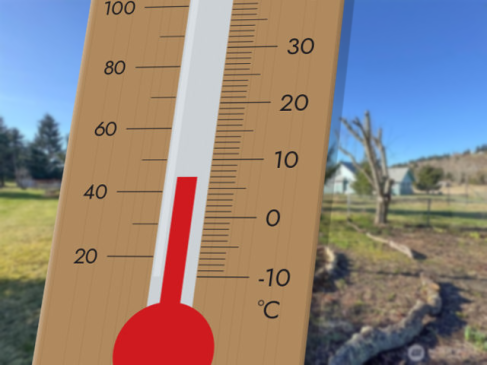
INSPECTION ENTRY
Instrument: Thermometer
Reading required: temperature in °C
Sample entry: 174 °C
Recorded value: 7 °C
